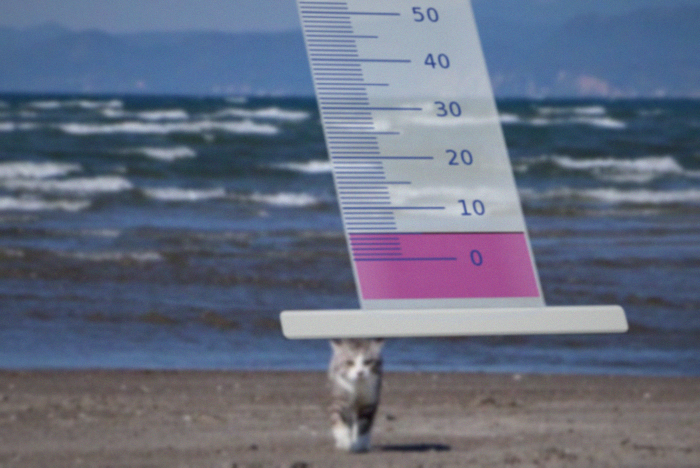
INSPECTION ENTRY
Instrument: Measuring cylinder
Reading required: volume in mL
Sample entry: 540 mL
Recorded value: 5 mL
